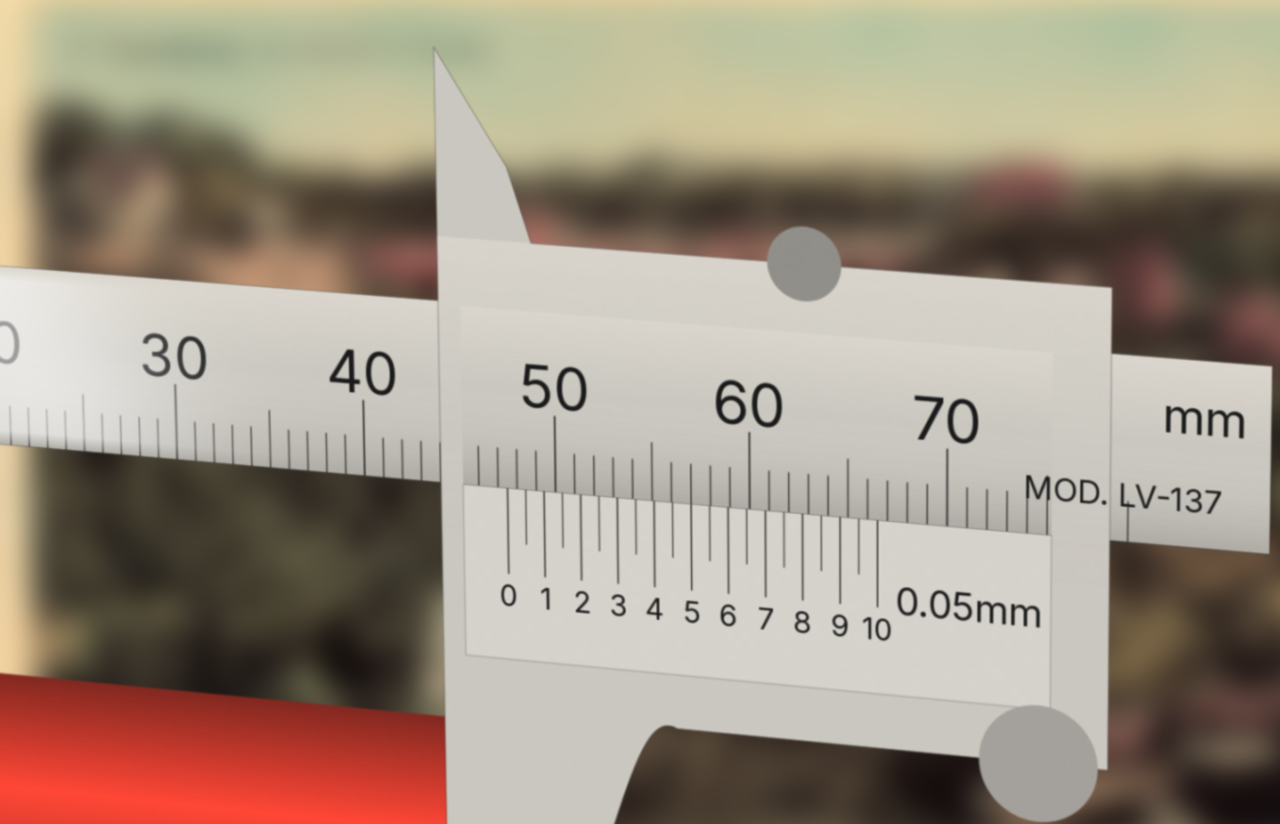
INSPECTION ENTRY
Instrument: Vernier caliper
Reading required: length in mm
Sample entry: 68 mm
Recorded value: 47.5 mm
